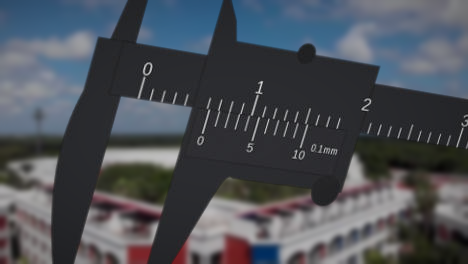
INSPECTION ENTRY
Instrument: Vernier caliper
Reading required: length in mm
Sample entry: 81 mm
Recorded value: 6.2 mm
